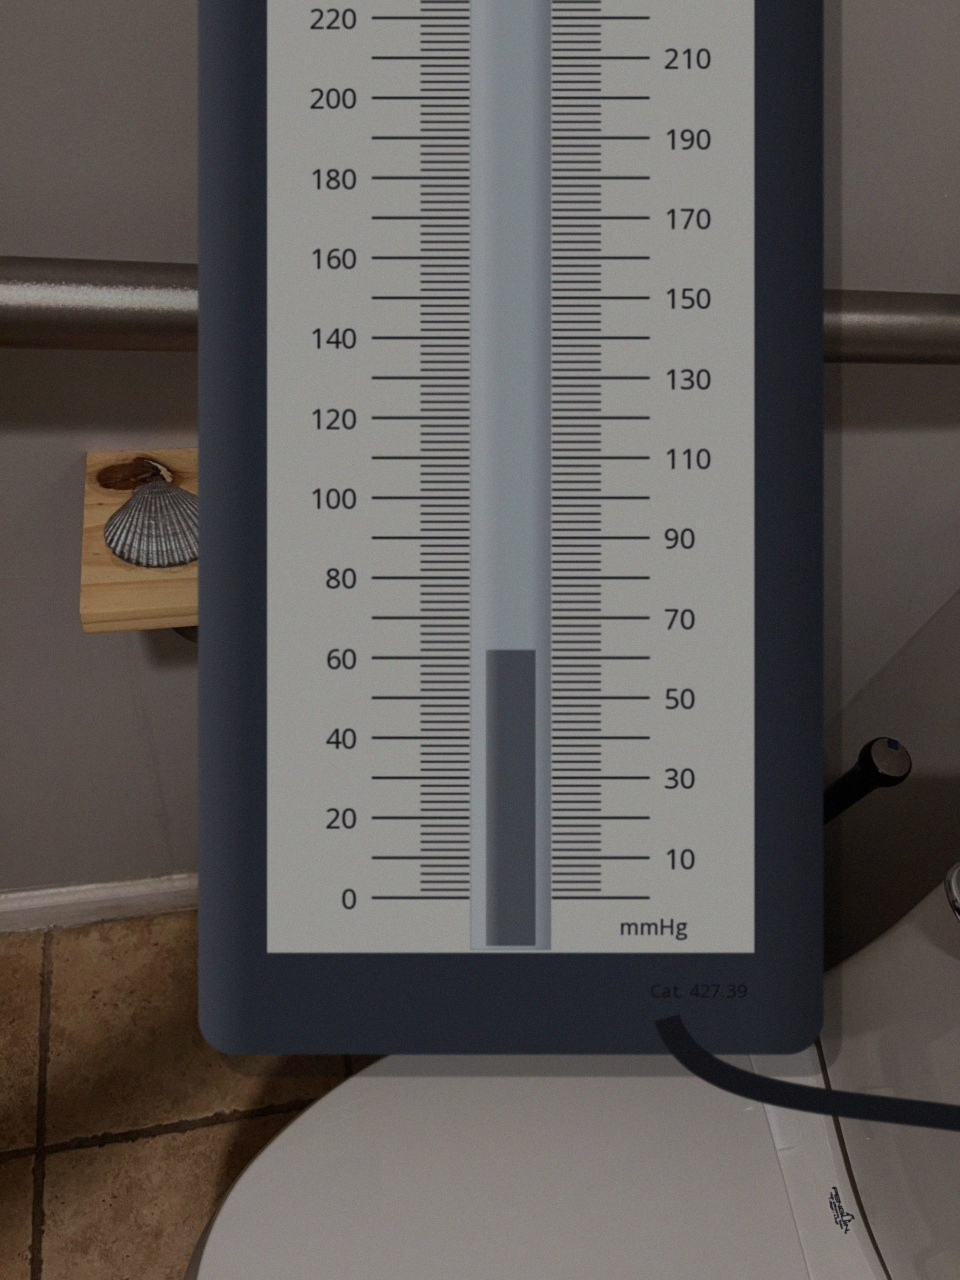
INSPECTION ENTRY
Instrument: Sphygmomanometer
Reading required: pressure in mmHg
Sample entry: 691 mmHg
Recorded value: 62 mmHg
